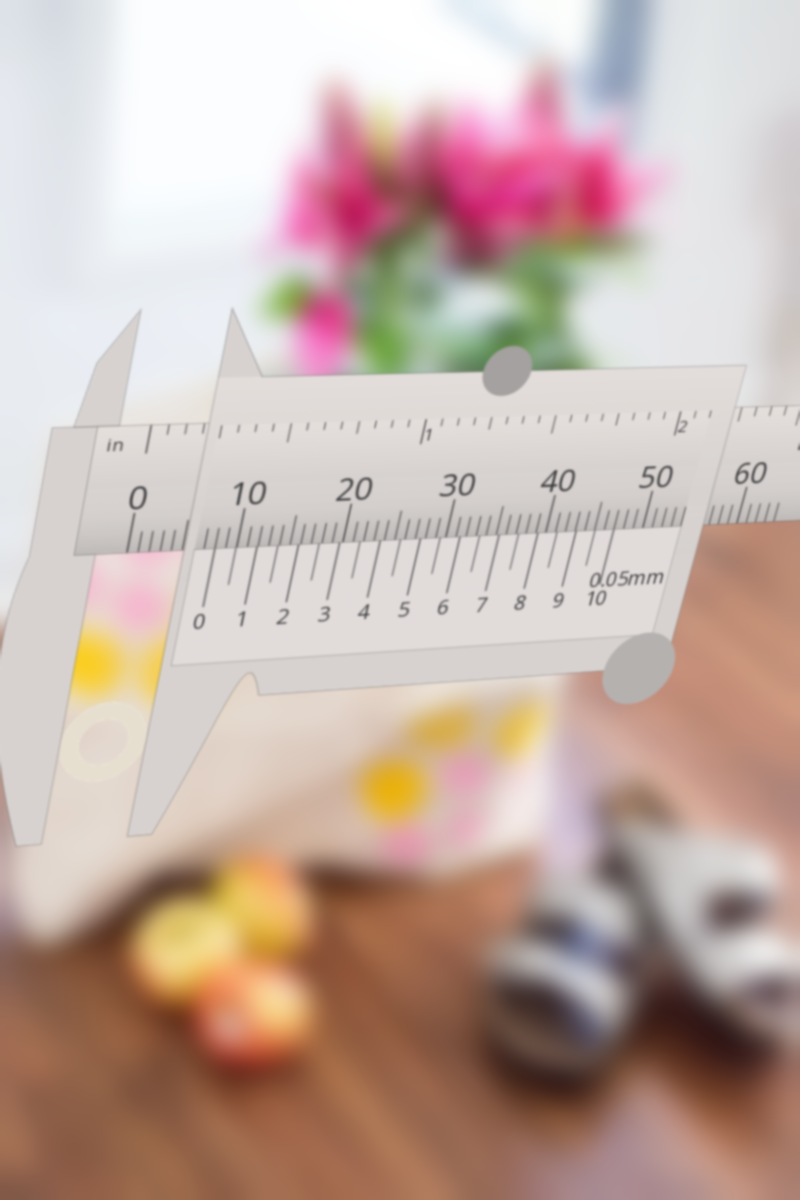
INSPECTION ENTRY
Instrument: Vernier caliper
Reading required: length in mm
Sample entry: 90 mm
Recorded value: 8.0 mm
